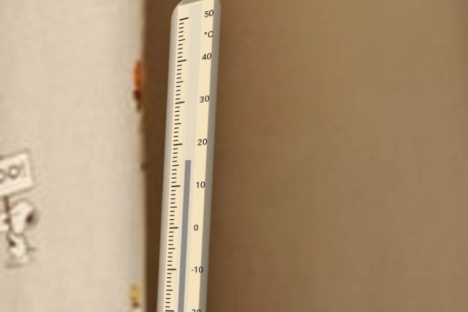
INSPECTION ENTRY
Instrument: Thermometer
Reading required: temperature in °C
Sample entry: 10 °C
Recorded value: 16 °C
